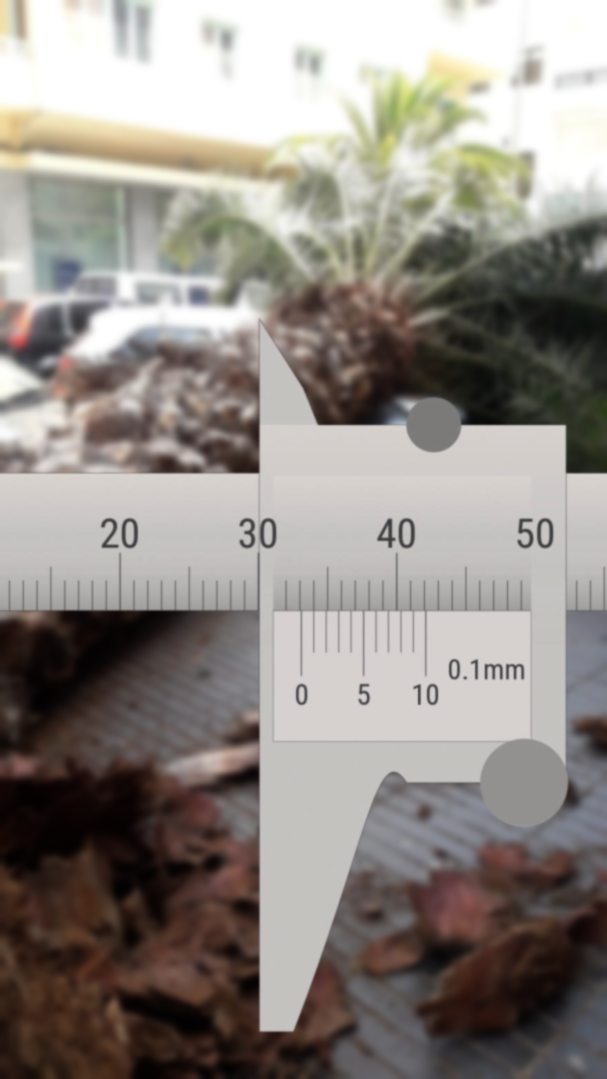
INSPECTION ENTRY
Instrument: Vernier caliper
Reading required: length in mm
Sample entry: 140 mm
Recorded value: 33.1 mm
